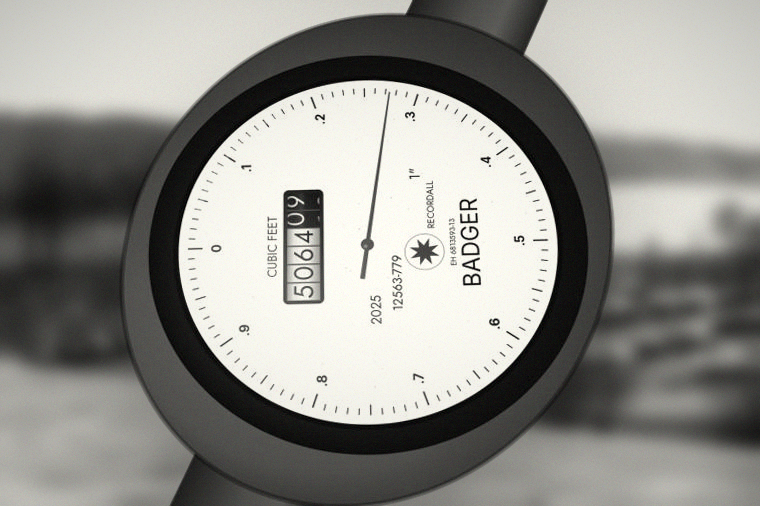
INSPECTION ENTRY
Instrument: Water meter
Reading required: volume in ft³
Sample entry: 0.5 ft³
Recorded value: 506409.27 ft³
